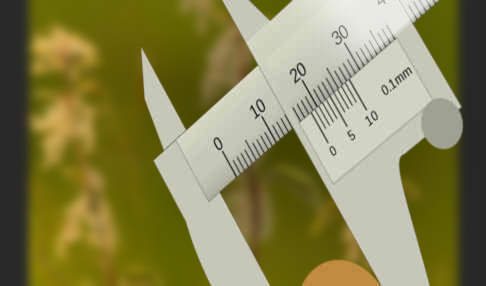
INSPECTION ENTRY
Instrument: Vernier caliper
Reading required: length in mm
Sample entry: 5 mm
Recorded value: 18.5 mm
